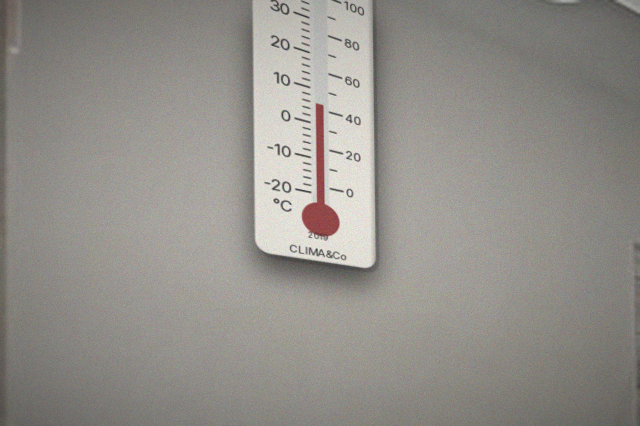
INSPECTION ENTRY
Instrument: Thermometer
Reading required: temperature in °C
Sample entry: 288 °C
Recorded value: 6 °C
